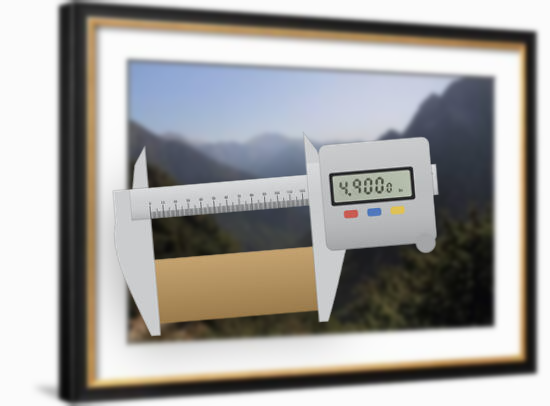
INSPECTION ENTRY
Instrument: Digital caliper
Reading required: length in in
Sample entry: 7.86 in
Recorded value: 4.9000 in
